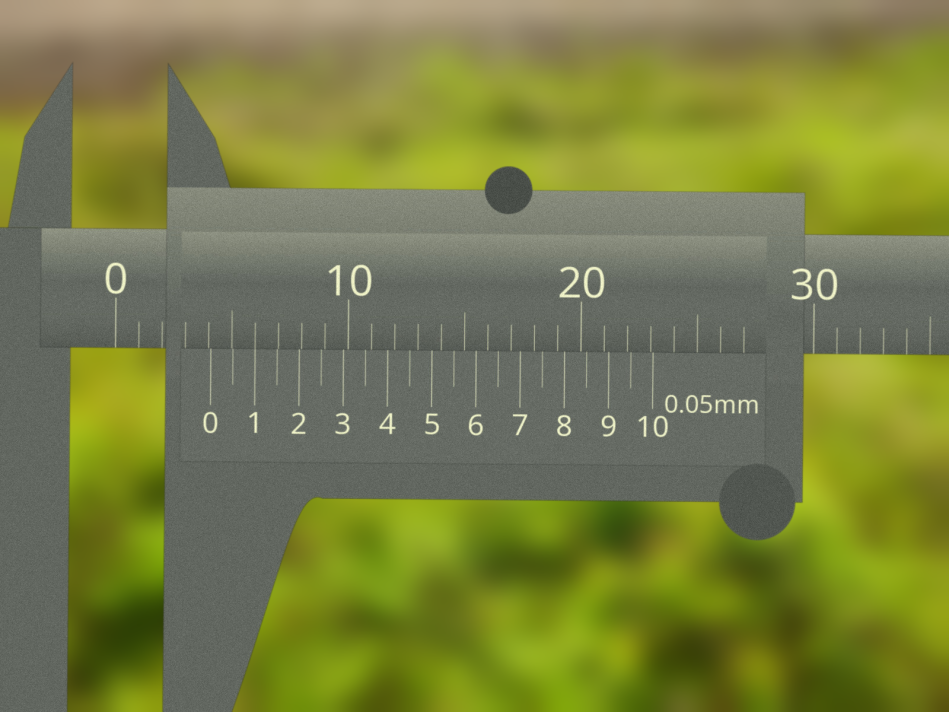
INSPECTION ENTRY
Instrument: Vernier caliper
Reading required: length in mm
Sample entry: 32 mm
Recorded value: 4.10 mm
